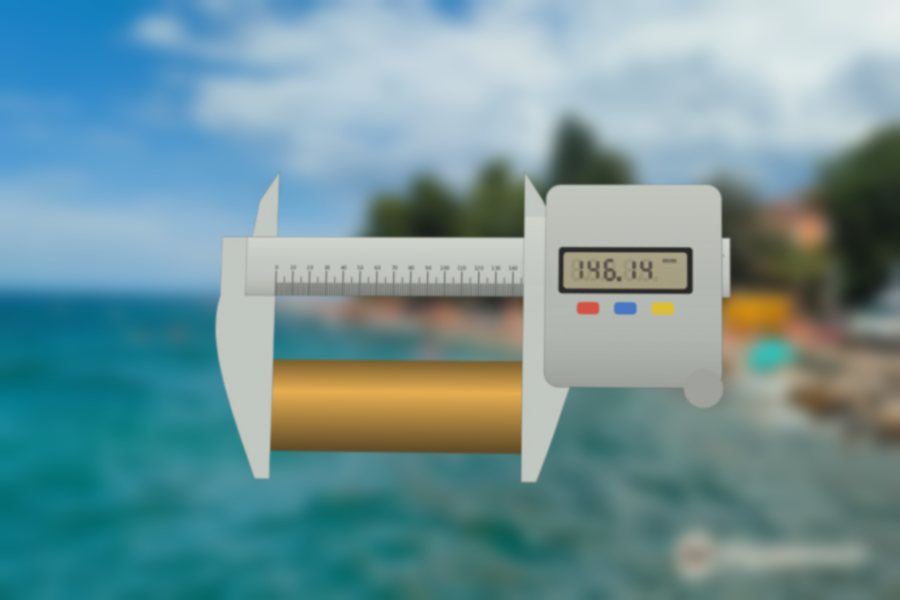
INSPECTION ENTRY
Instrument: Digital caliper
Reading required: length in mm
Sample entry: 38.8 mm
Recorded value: 146.14 mm
